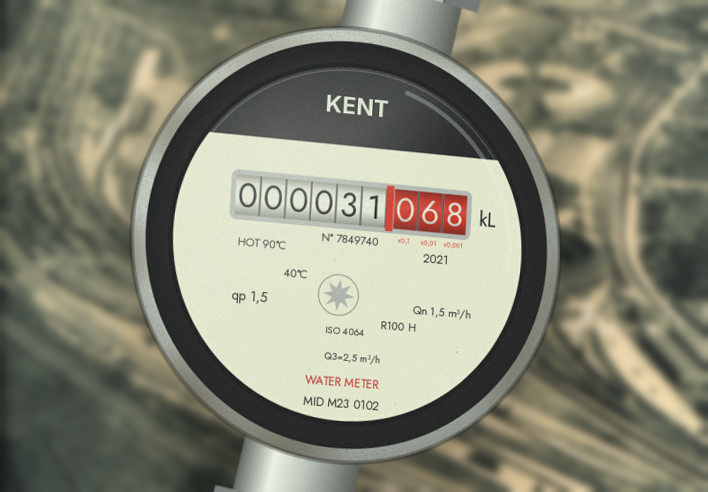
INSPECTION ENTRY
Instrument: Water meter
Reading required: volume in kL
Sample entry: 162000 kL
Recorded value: 31.068 kL
